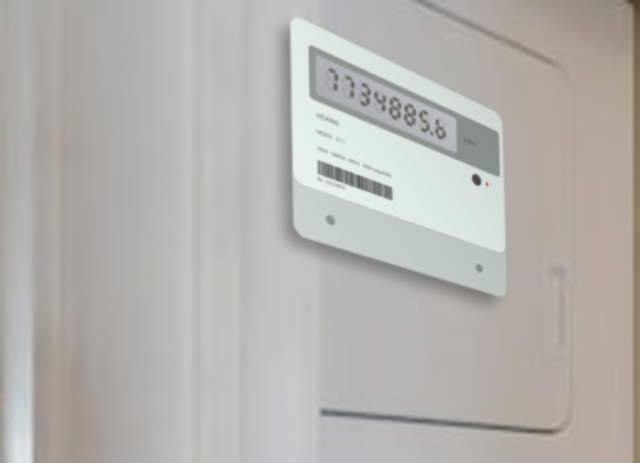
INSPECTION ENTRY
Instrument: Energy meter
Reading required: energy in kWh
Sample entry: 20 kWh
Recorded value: 7734885.6 kWh
